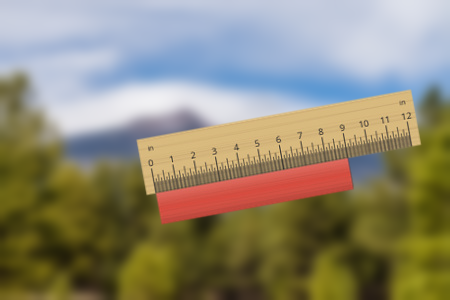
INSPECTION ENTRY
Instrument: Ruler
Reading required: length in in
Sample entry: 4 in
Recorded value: 9 in
